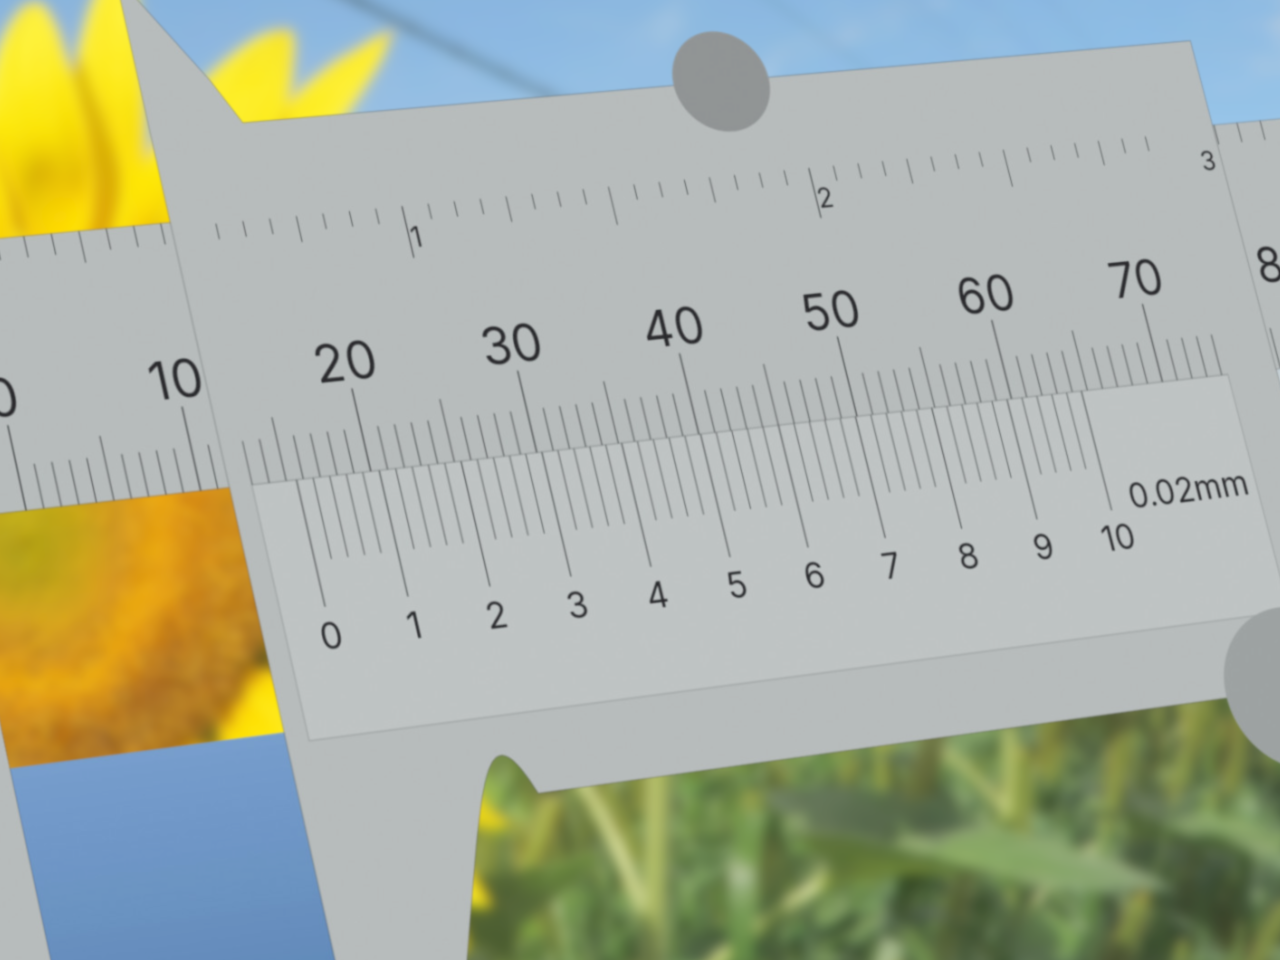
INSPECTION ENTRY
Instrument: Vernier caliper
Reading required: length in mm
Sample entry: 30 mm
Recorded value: 15.6 mm
